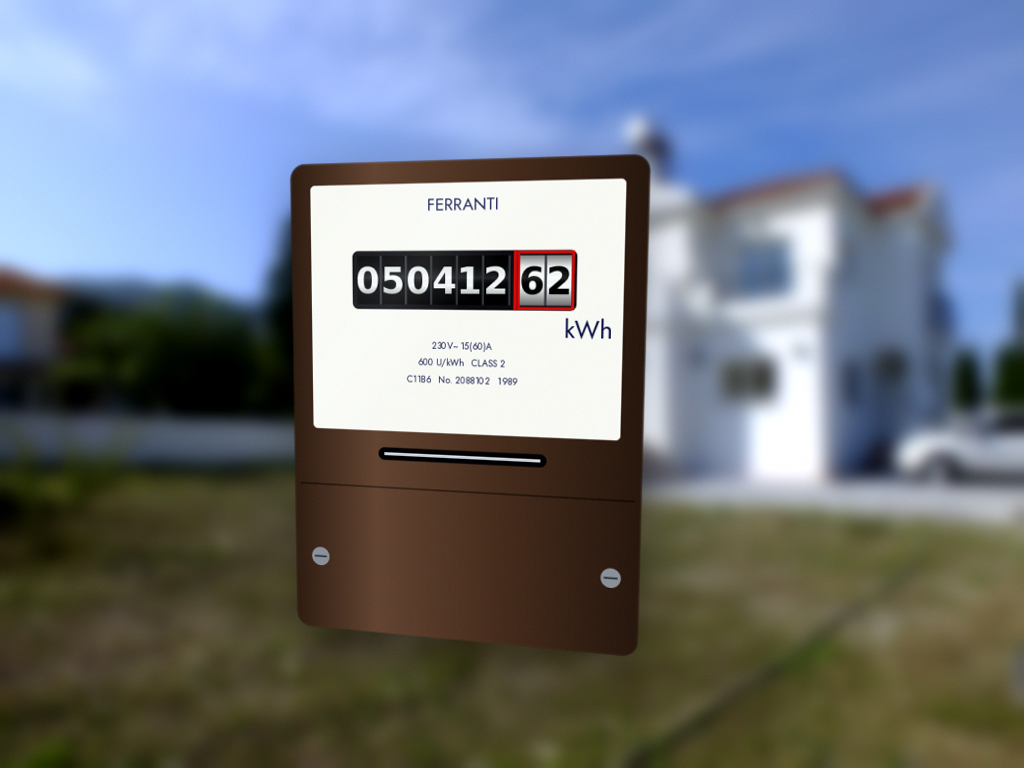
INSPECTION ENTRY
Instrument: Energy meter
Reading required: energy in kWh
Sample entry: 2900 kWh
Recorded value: 50412.62 kWh
